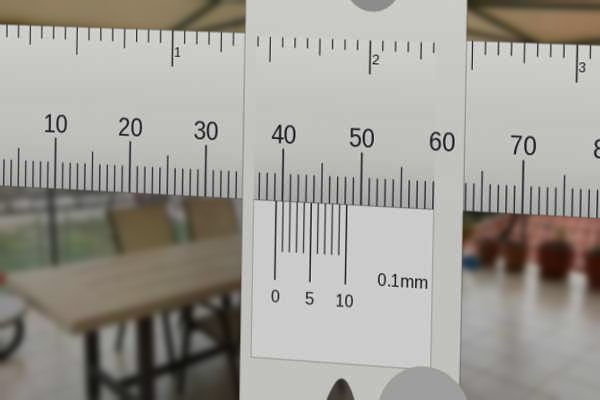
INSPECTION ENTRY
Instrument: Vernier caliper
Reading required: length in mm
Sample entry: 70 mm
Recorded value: 39.2 mm
